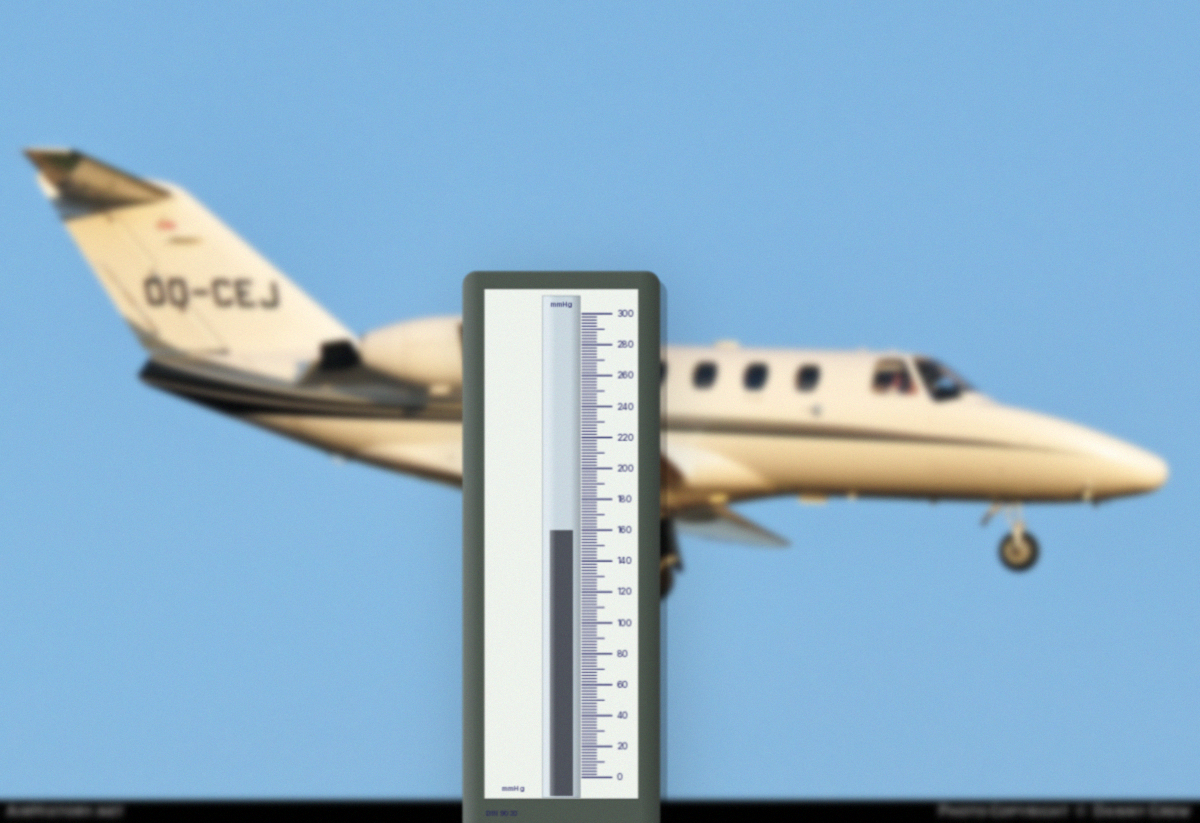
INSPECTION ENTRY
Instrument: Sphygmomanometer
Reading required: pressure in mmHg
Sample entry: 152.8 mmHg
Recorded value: 160 mmHg
